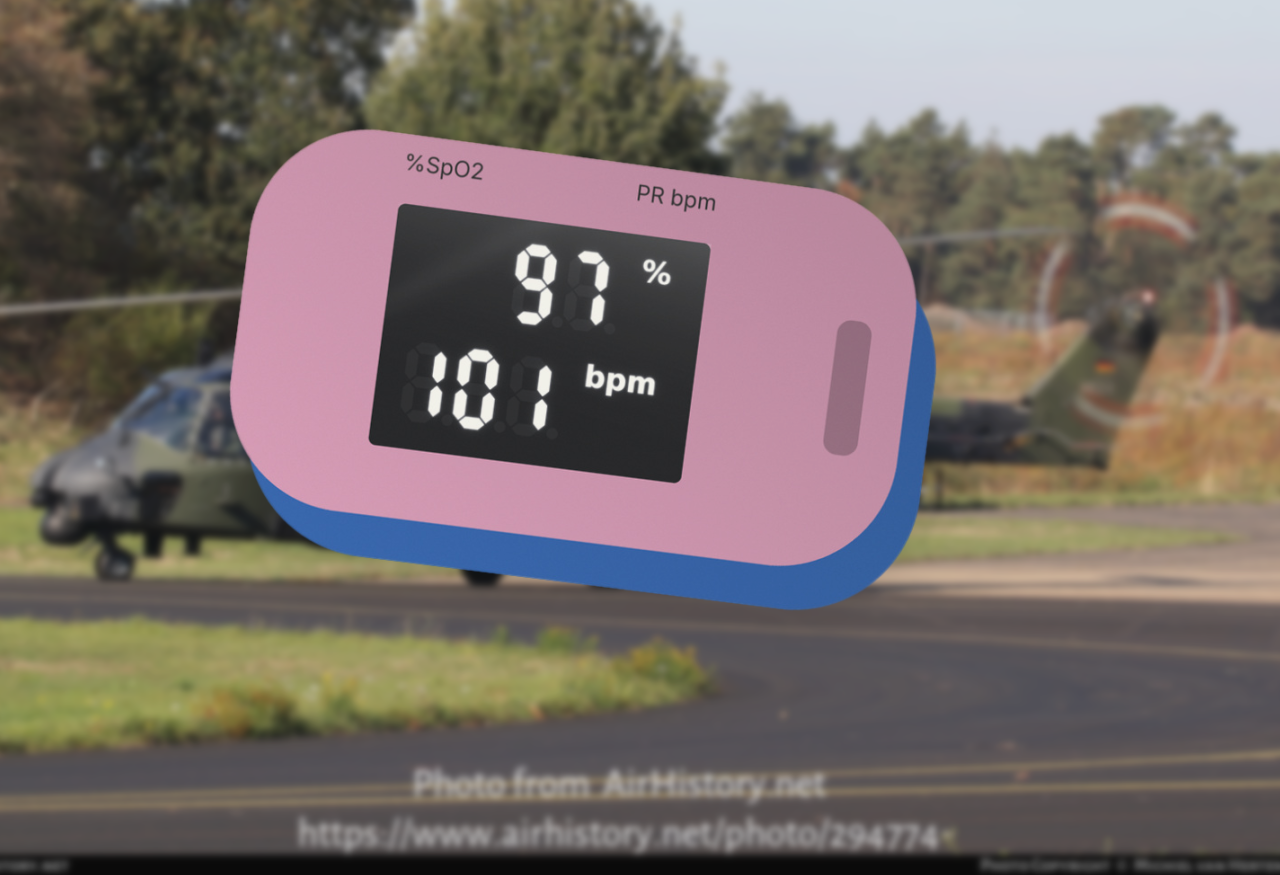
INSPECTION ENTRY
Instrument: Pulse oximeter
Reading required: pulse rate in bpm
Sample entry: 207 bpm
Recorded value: 101 bpm
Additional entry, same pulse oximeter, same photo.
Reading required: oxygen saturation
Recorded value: 97 %
